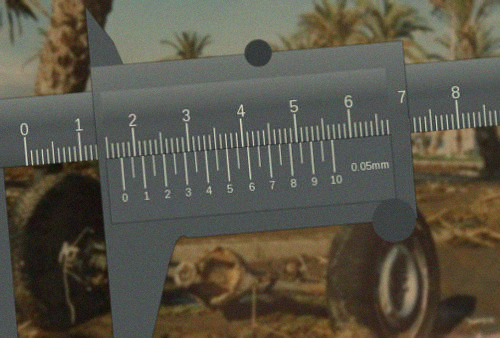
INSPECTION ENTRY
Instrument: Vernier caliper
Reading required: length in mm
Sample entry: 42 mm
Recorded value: 17.5 mm
